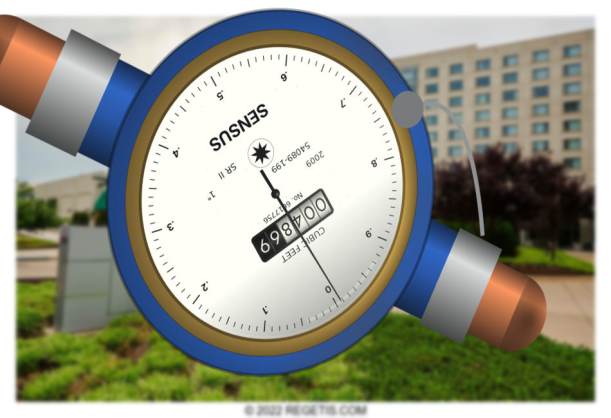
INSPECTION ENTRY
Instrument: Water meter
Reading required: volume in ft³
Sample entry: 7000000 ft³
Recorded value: 4868.99 ft³
